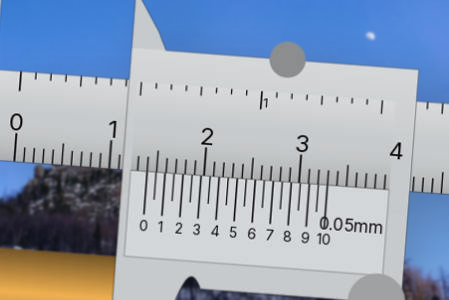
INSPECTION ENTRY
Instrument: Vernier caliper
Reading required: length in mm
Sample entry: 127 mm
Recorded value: 14.0 mm
